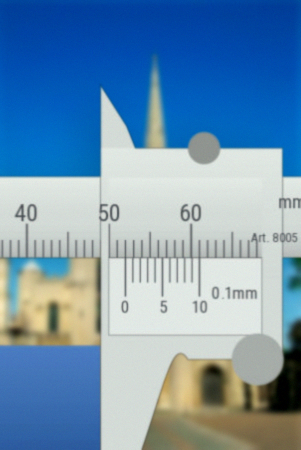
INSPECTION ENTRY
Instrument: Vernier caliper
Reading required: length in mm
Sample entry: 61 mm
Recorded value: 52.0 mm
